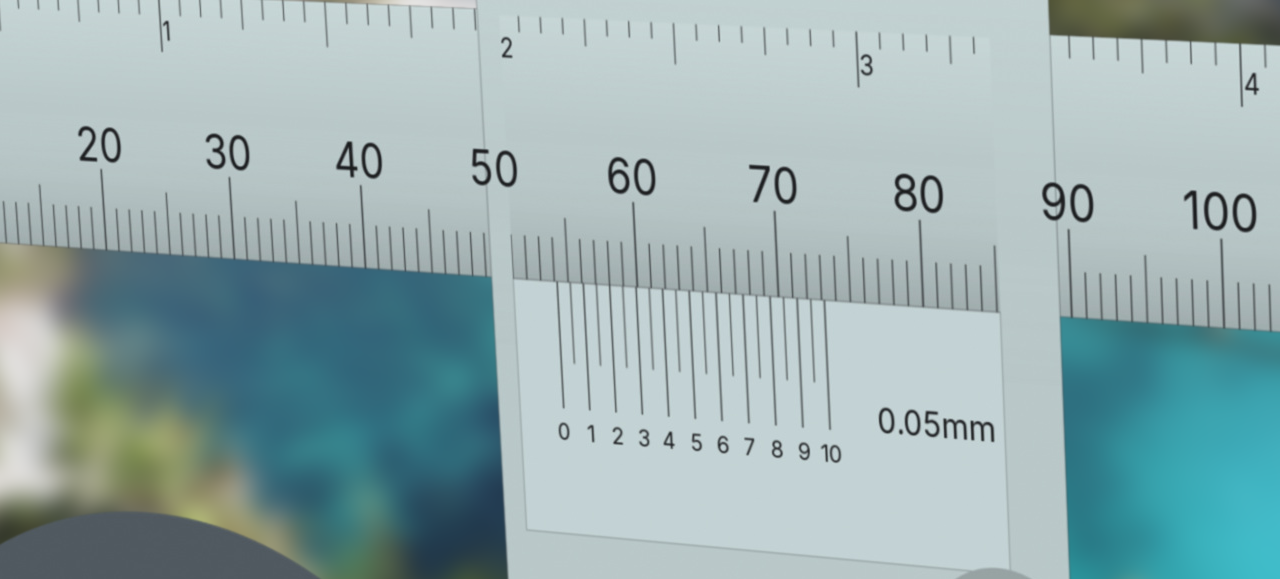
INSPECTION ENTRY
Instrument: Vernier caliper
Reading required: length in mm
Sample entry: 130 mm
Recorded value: 54.2 mm
